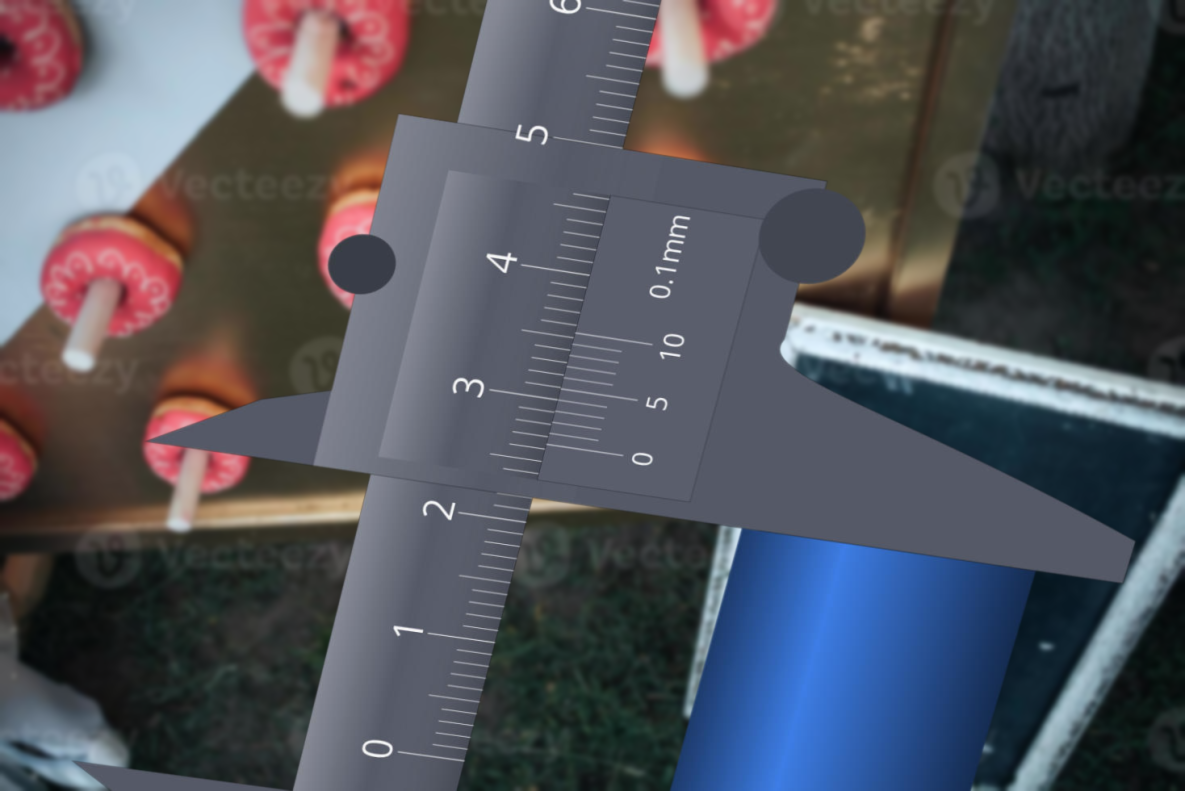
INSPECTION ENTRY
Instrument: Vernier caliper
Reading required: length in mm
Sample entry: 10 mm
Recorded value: 26.4 mm
